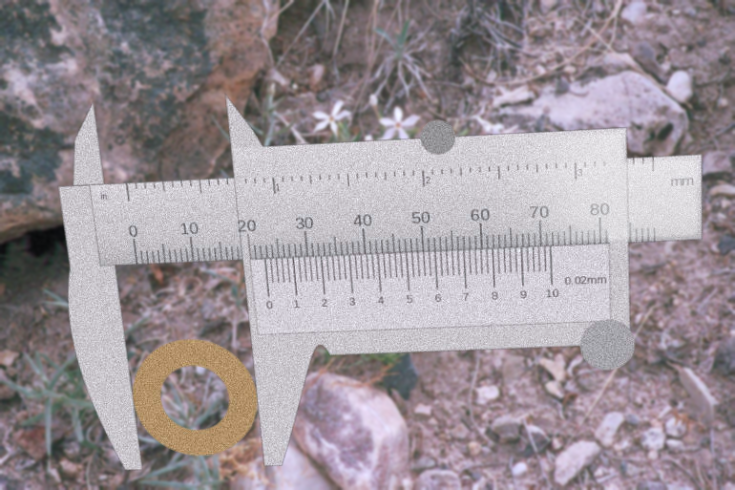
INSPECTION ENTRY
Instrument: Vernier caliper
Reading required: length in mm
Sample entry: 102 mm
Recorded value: 22.6 mm
